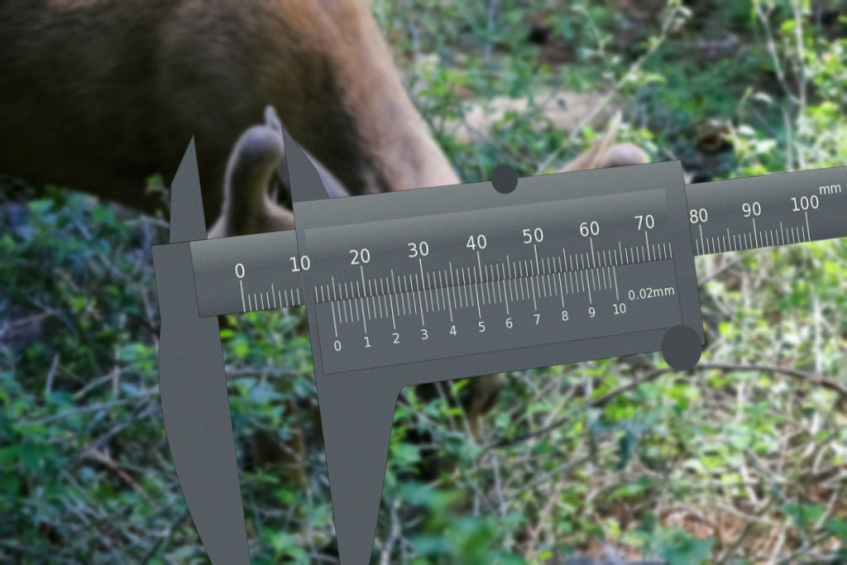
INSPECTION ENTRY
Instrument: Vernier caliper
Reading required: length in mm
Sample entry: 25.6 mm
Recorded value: 14.4 mm
